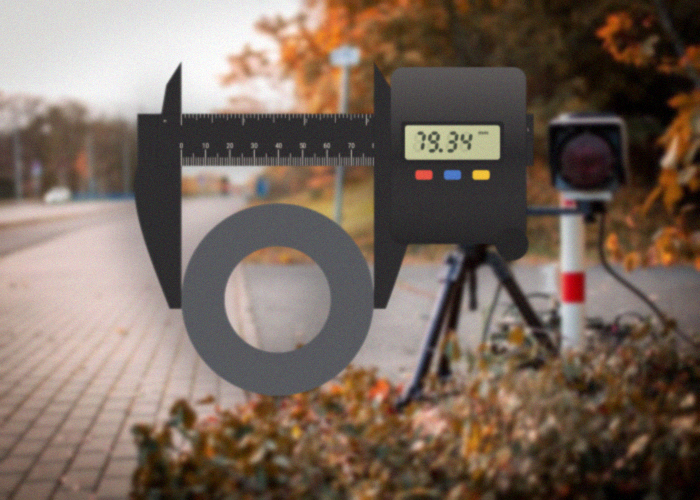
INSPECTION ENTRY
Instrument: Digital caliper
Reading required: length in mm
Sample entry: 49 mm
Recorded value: 79.34 mm
